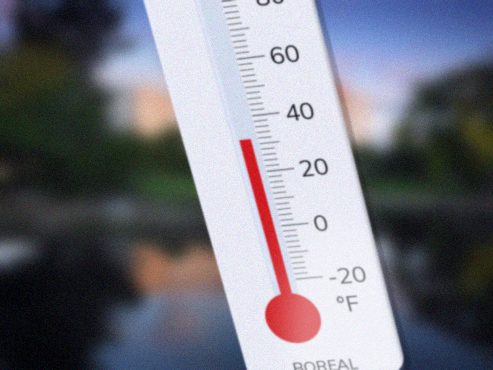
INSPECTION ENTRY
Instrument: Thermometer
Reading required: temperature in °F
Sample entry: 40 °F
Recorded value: 32 °F
